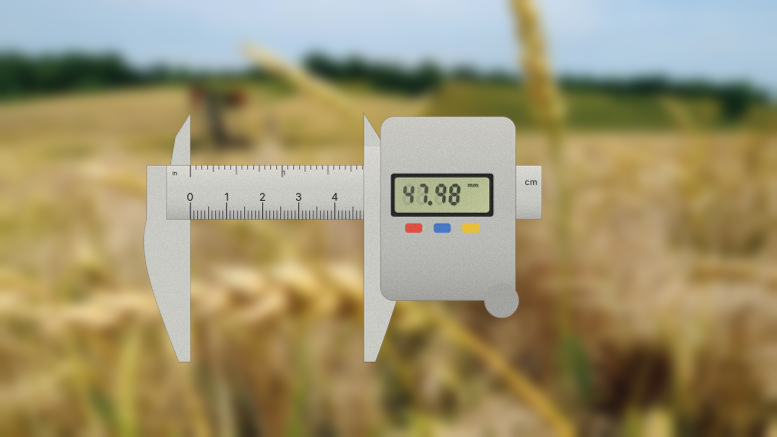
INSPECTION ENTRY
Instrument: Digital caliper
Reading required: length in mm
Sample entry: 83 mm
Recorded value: 47.98 mm
